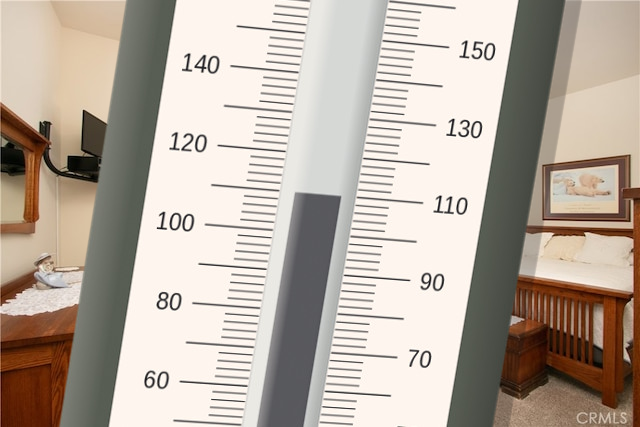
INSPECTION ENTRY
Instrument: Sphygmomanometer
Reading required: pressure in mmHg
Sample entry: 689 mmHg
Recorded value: 110 mmHg
